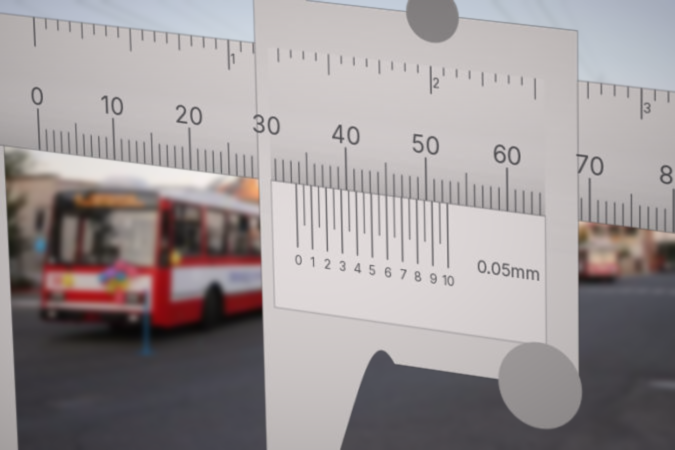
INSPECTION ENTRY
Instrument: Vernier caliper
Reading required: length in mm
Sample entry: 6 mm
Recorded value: 33.6 mm
